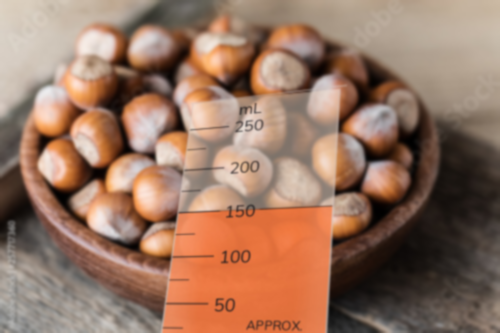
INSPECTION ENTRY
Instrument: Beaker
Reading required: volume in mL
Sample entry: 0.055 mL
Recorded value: 150 mL
